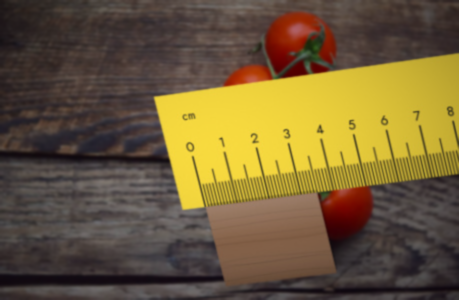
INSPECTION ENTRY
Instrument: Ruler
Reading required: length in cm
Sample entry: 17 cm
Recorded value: 3.5 cm
